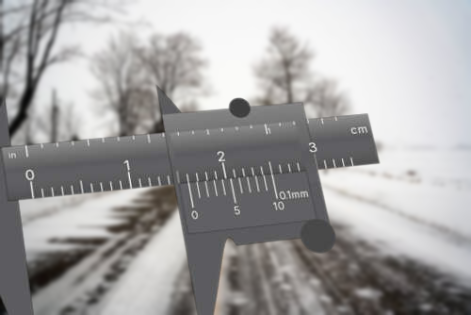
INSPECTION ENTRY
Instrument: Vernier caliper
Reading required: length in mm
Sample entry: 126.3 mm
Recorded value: 16.0 mm
